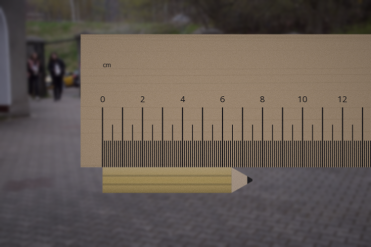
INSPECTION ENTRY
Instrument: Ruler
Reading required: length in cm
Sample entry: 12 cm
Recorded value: 7.5 cm
